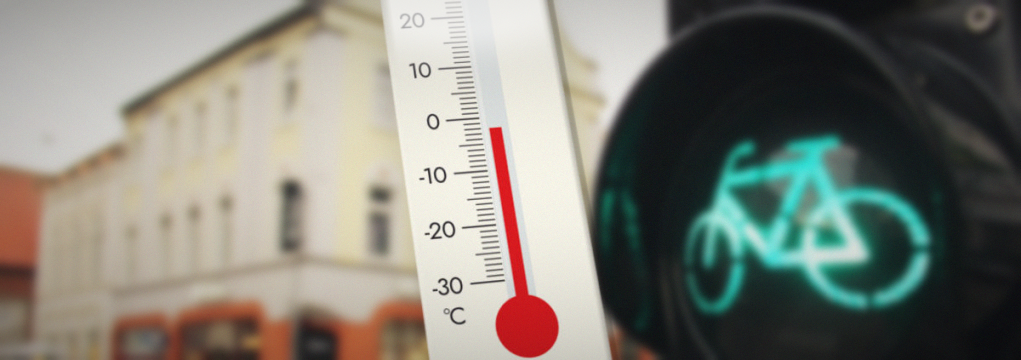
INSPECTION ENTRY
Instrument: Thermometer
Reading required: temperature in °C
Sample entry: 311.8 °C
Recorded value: -2 °C
